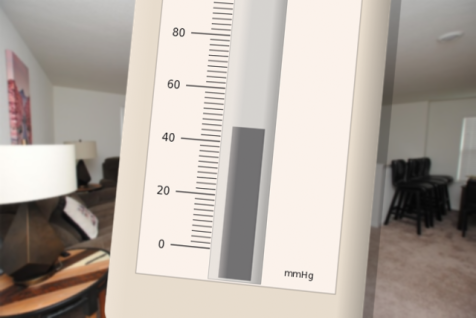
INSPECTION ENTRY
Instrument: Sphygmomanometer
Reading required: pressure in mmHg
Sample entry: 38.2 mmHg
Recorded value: 46 mmHg
